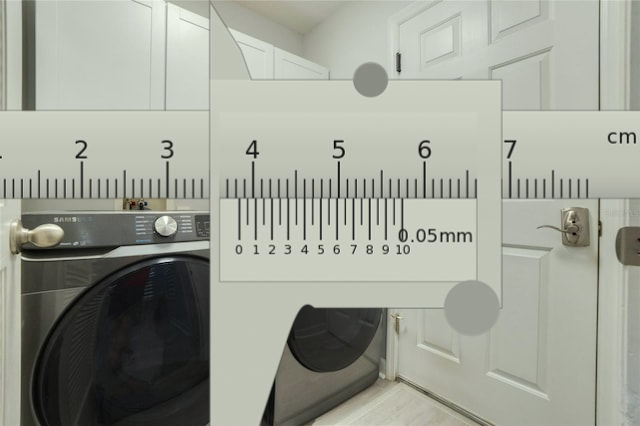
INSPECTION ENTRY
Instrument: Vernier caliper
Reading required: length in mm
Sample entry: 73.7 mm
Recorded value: 38.4 mm
